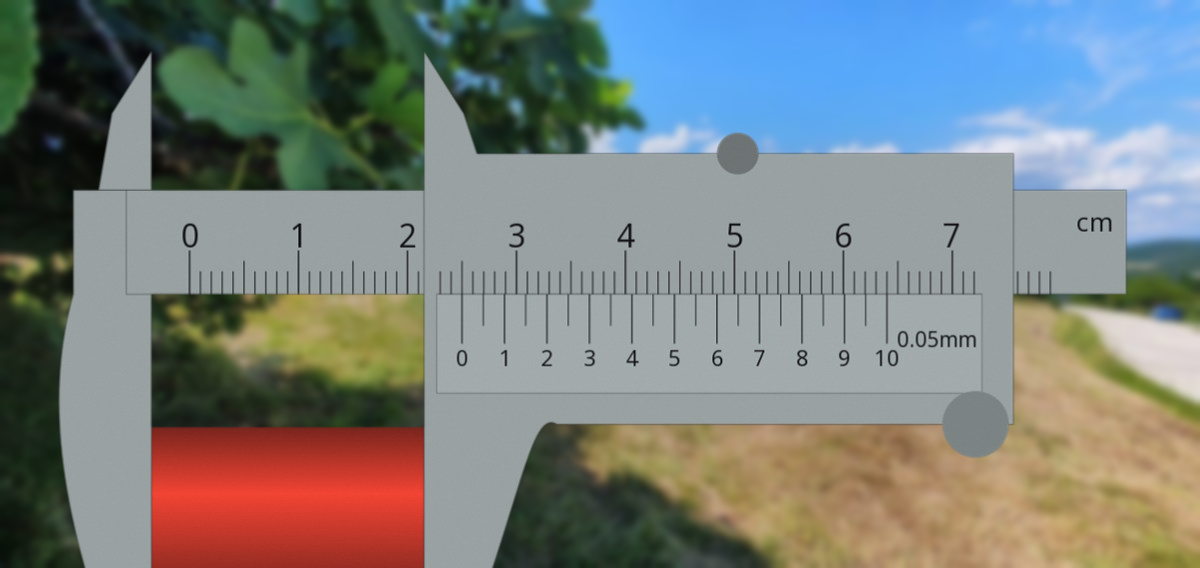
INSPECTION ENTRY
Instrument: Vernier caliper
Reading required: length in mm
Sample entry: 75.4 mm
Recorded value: 25.0 mm
